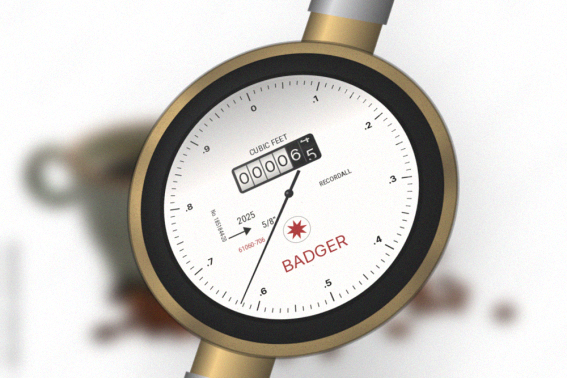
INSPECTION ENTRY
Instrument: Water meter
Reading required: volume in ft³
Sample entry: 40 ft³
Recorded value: 64.62 ft³
